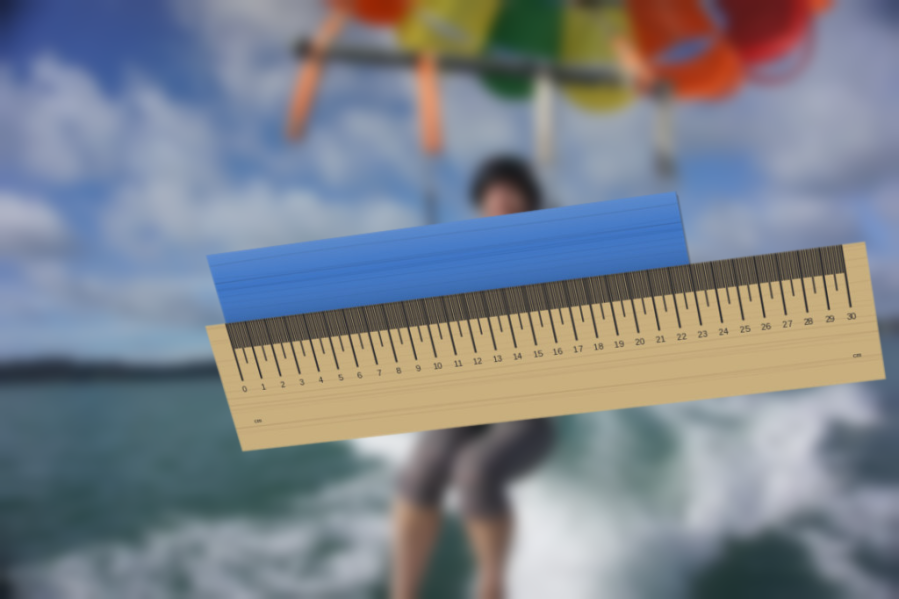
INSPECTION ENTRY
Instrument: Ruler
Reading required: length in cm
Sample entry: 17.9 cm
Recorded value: 23 cm
